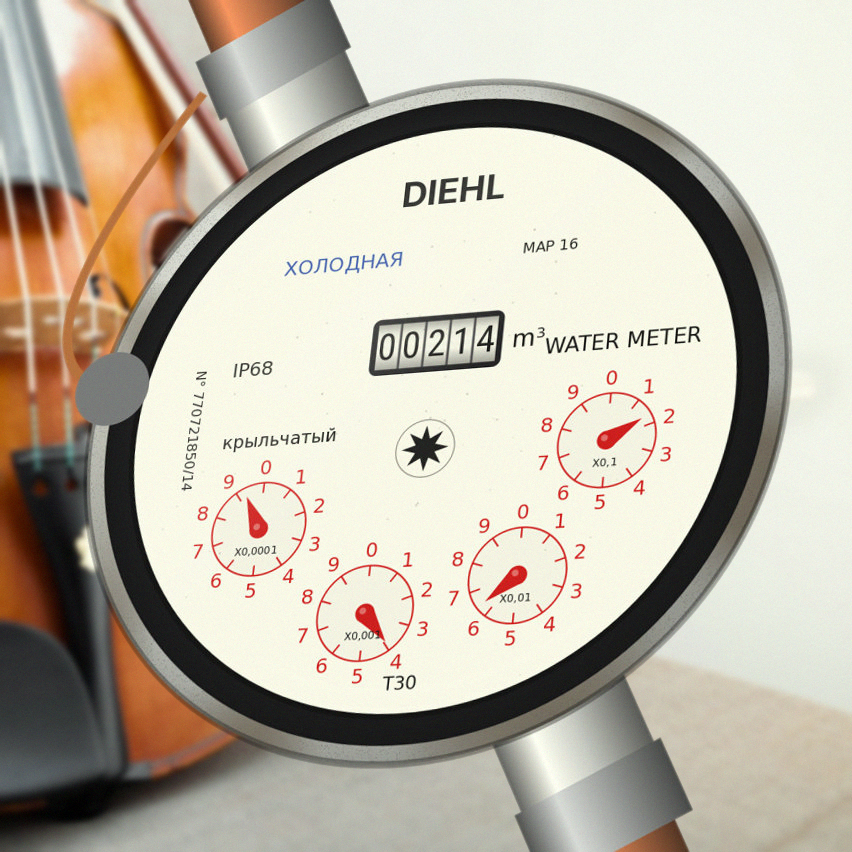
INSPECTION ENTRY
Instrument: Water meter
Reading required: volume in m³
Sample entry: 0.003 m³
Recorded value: 214.1639 m³
